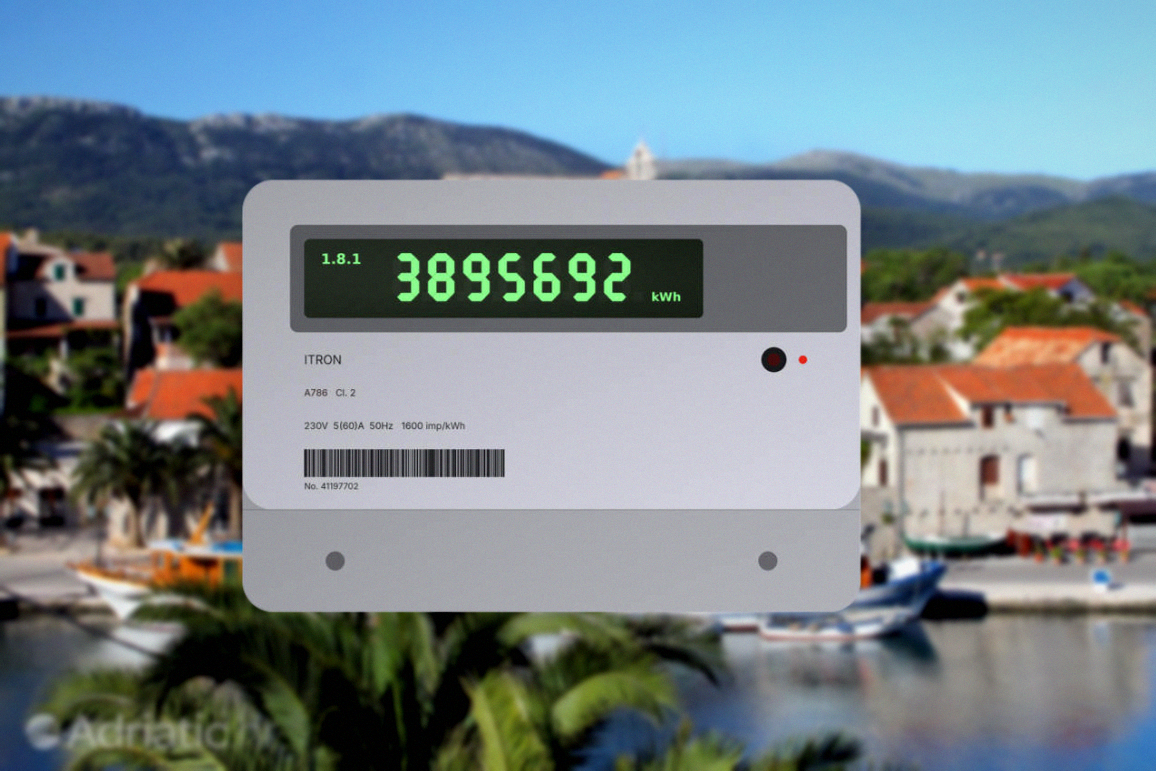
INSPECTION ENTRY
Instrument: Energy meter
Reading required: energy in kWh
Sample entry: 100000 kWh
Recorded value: 3895692 kWh
